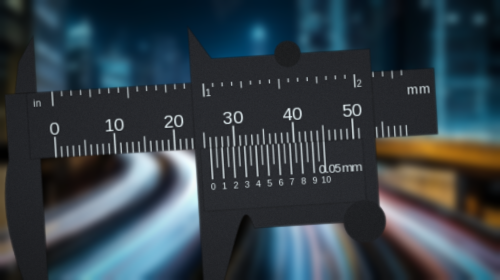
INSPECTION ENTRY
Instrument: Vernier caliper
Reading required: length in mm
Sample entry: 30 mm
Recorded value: 26.0 mm
